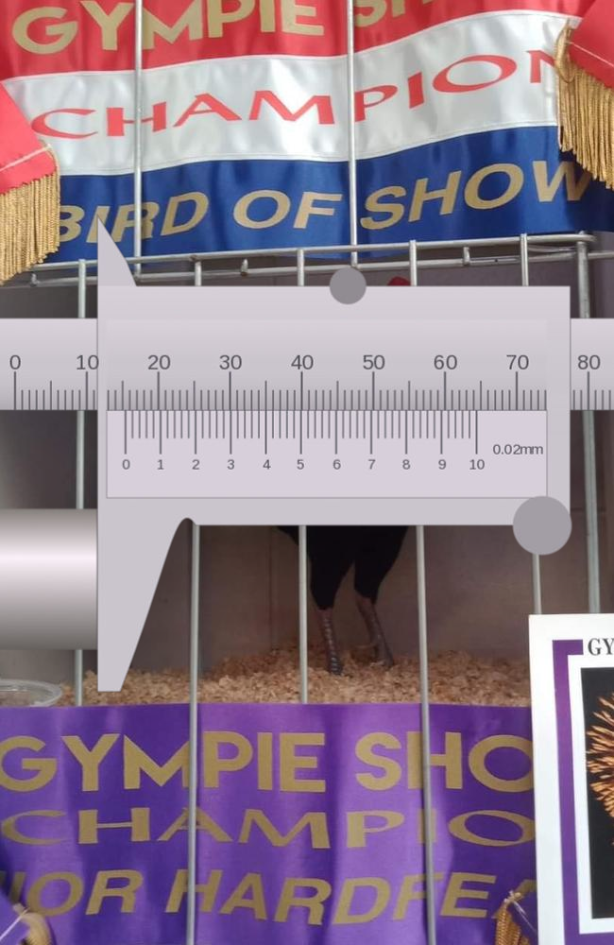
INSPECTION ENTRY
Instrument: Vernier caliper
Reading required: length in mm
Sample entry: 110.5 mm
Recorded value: 15.4 mm
